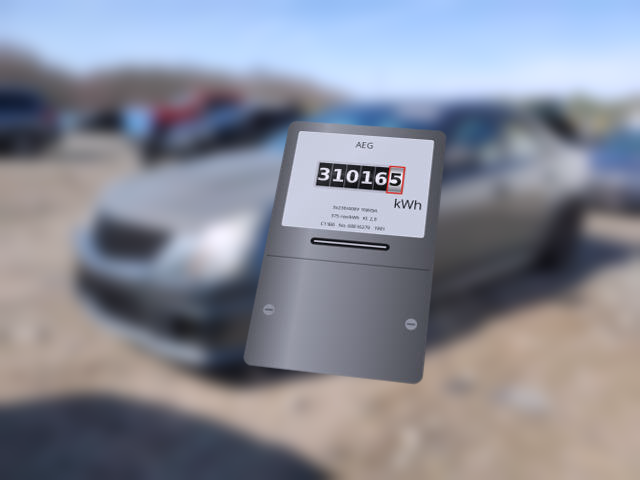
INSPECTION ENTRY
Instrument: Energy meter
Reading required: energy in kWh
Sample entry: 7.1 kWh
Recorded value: 31016.5 kWh
